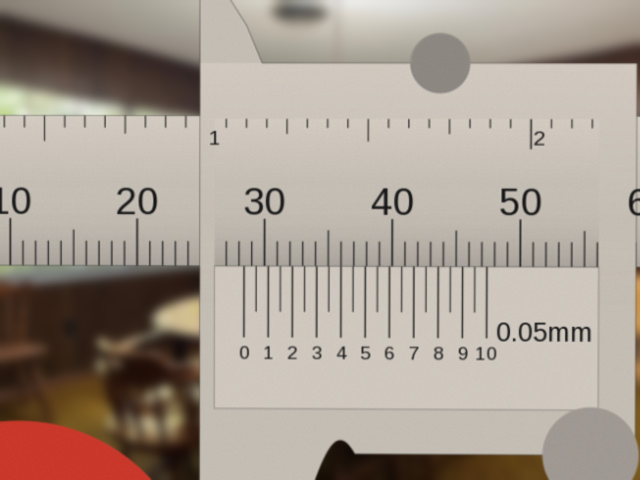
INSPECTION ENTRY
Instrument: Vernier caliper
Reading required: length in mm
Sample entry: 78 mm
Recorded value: 28.4 mm
